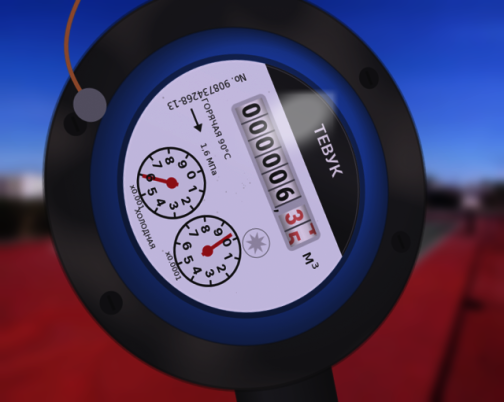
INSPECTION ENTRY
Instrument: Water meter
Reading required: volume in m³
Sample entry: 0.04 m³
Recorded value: 6.3459 m³
